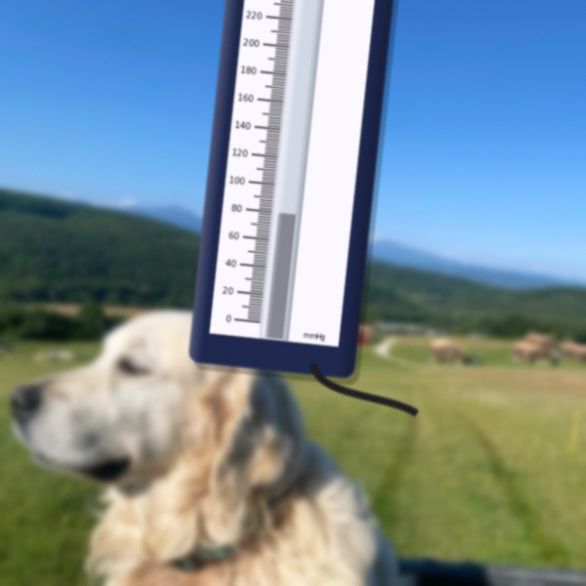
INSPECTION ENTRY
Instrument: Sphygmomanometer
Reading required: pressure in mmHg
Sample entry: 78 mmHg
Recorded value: 80 mmHg
